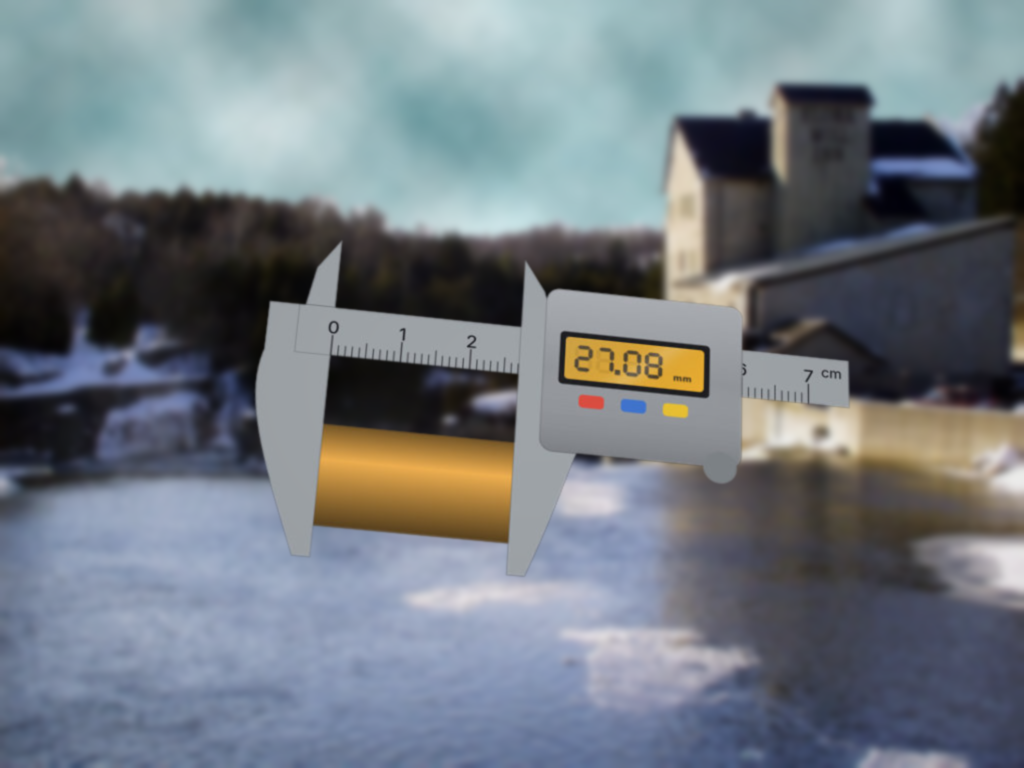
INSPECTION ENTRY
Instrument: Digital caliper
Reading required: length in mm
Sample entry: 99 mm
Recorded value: 27.08 mm
